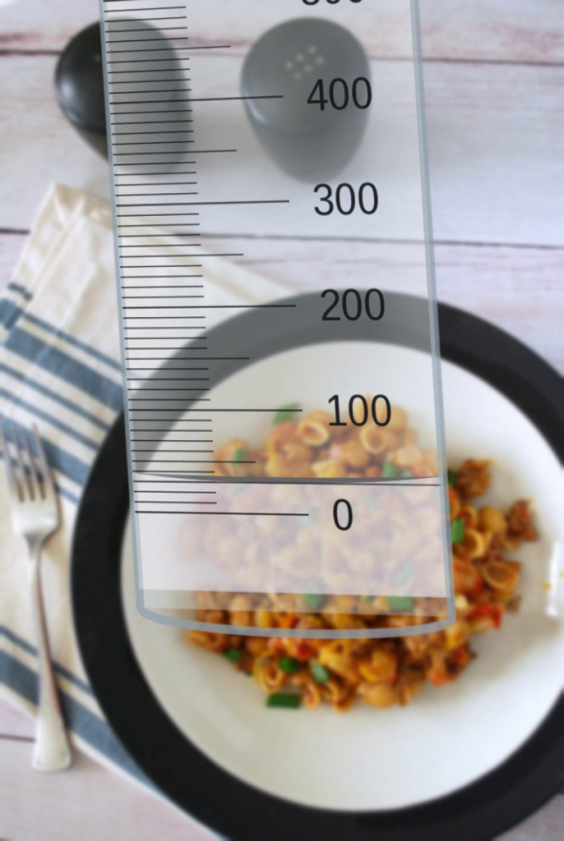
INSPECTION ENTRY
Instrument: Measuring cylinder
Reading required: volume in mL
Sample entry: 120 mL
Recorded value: 30 mL
